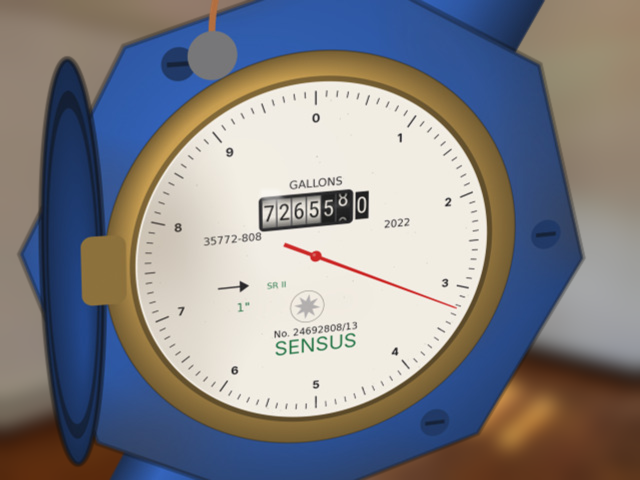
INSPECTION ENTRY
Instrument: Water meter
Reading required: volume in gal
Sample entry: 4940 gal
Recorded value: 7265583.2 gal
